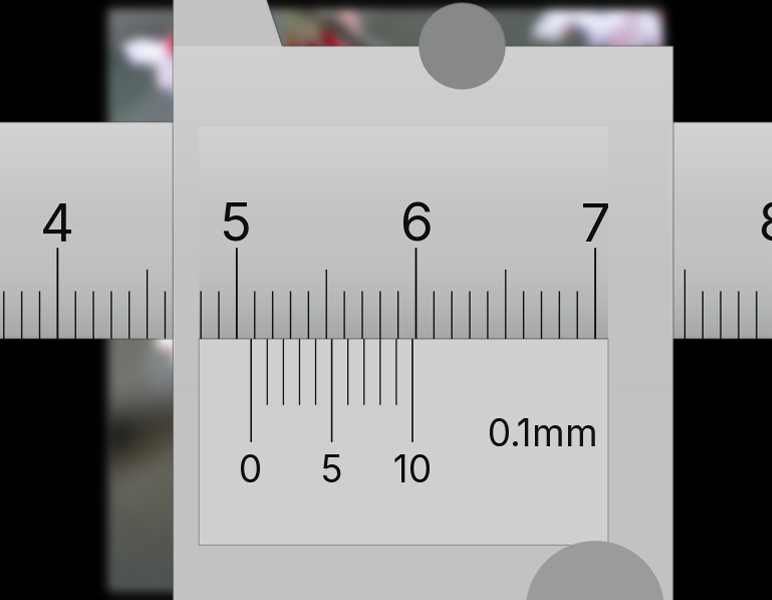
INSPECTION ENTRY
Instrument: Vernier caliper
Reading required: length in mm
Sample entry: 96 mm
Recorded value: 50.8 mm
